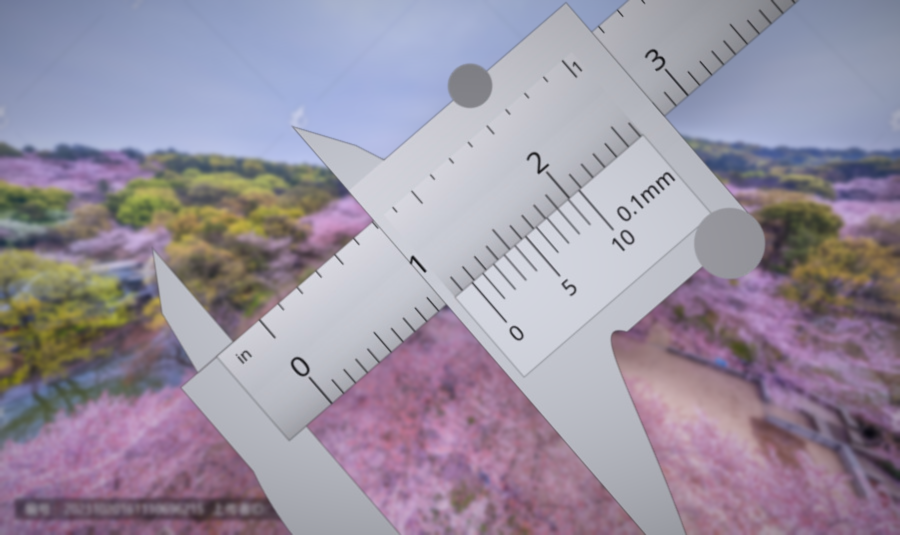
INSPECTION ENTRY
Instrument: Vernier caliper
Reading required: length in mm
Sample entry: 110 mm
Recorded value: 11.8 mm
